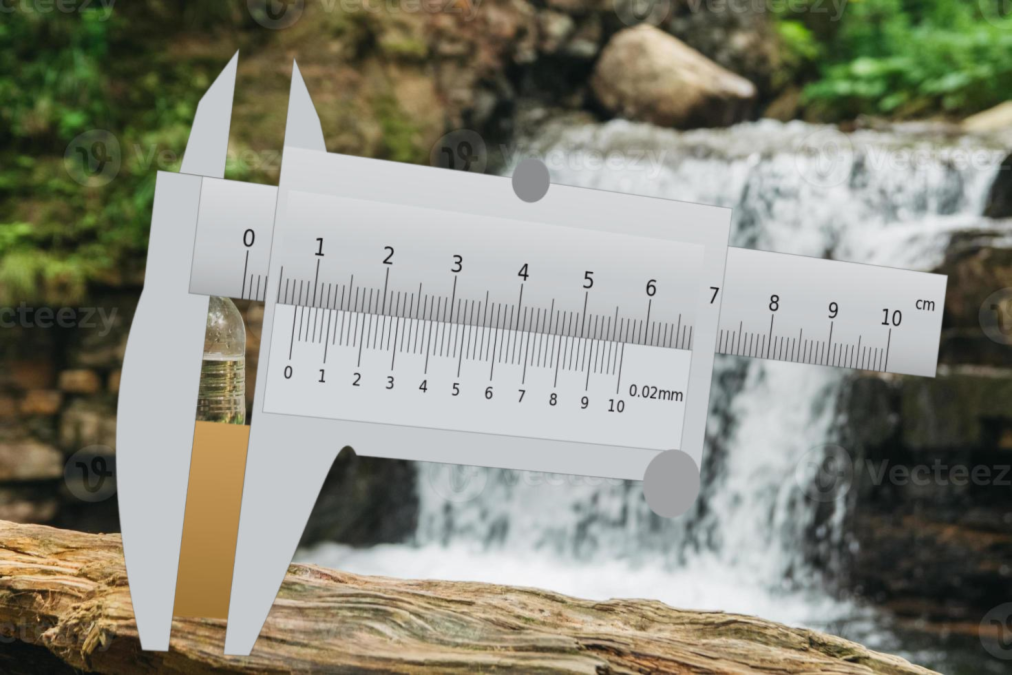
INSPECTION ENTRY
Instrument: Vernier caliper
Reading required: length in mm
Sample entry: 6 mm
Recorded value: 7.6 mm
